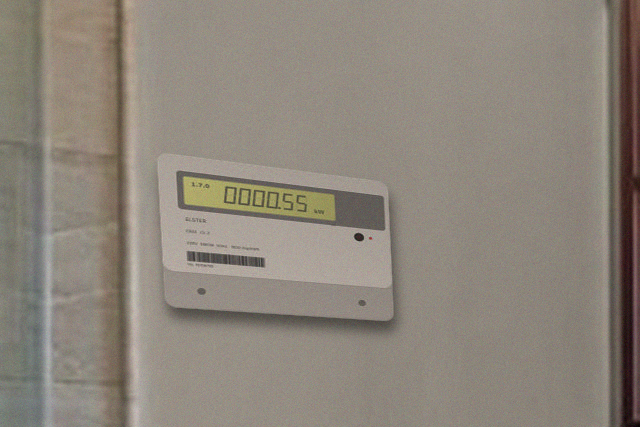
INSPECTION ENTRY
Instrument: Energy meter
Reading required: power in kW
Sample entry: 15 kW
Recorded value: 0.55 kW
